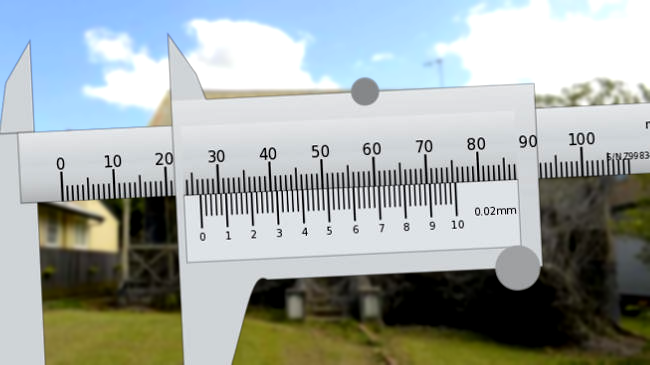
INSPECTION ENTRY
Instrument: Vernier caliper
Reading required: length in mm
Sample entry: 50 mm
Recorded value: 26.5 mm
